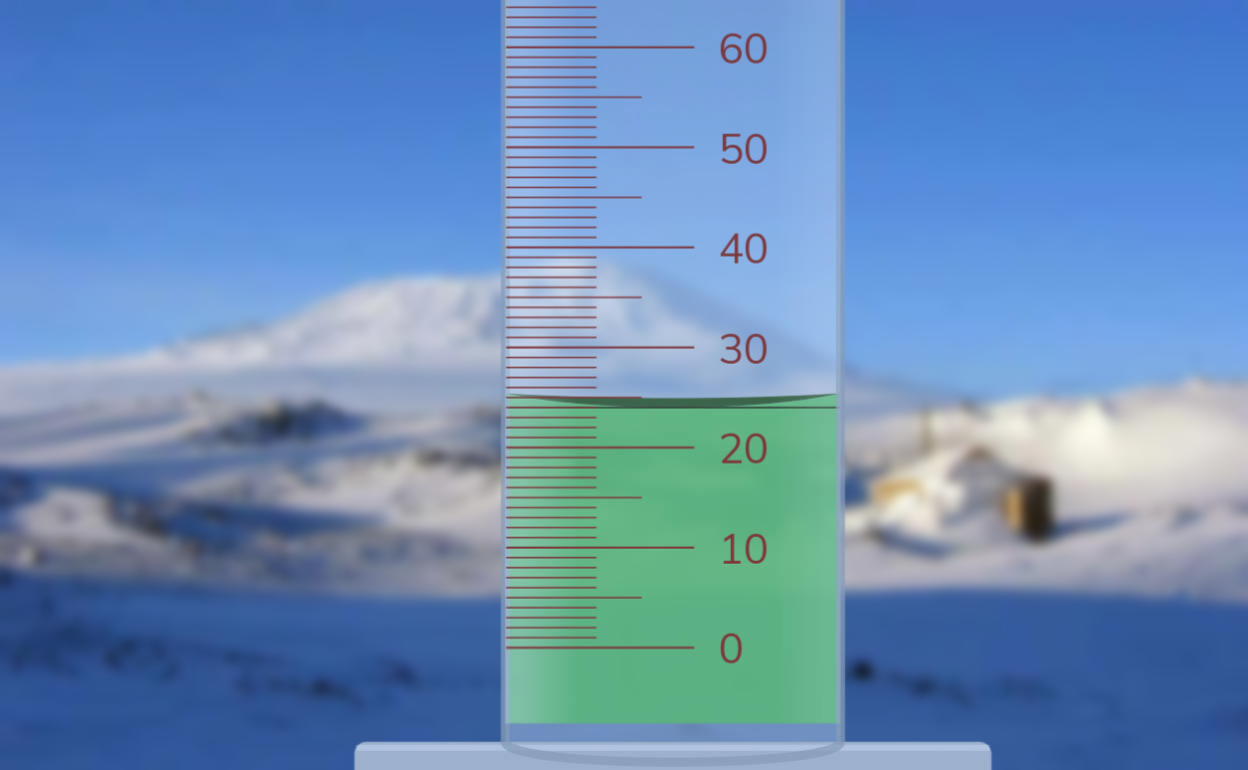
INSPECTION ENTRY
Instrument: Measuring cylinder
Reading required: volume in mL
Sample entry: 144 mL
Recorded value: 24 mL
